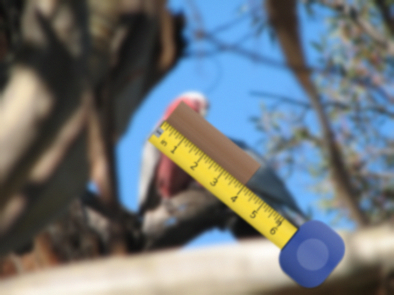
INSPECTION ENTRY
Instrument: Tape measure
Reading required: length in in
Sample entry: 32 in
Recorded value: 4 in
